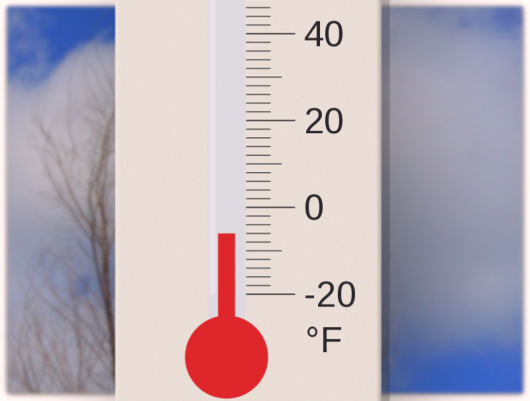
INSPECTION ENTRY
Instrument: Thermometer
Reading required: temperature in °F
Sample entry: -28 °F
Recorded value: -6 °F
